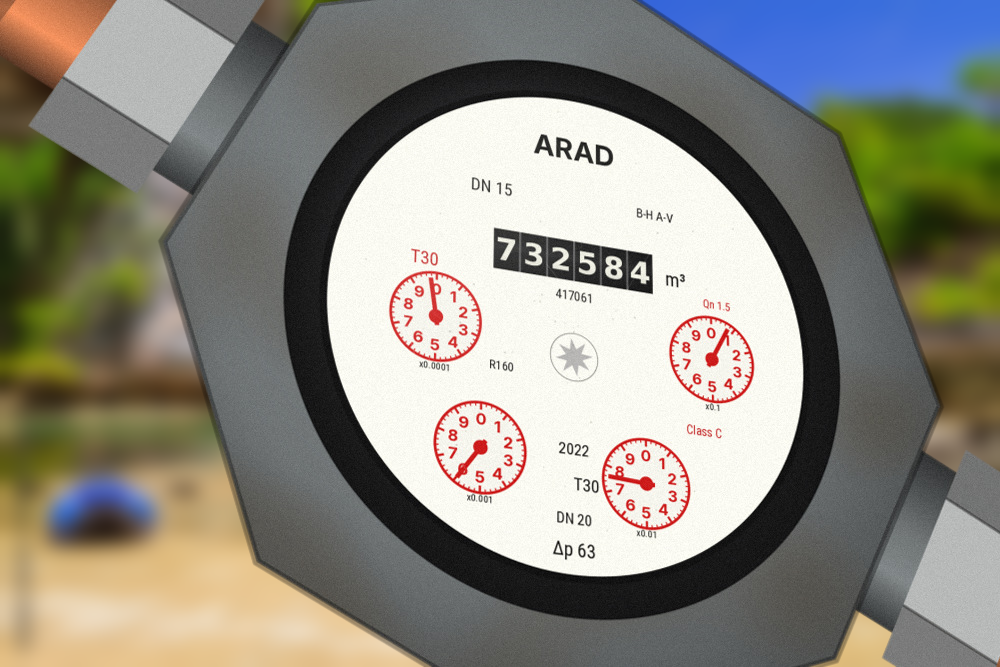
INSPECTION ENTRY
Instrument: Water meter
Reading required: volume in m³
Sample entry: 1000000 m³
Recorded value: 732584.0759 m³
